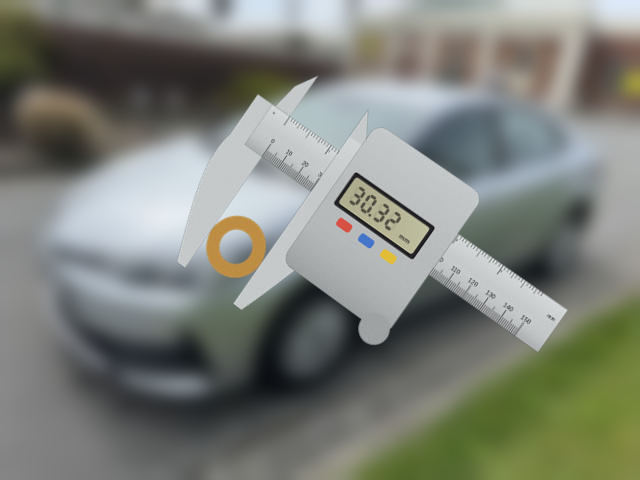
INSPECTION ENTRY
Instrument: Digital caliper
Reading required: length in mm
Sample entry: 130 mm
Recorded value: 30.32 mm
